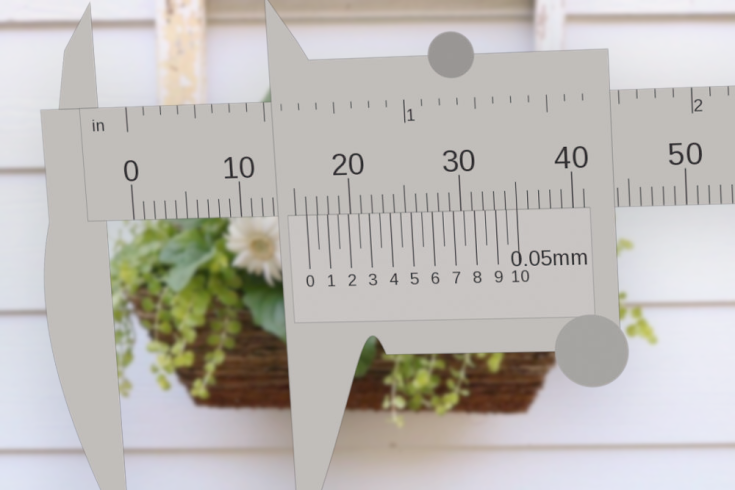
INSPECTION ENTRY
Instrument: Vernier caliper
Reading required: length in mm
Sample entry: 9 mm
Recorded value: 16.0 mm
